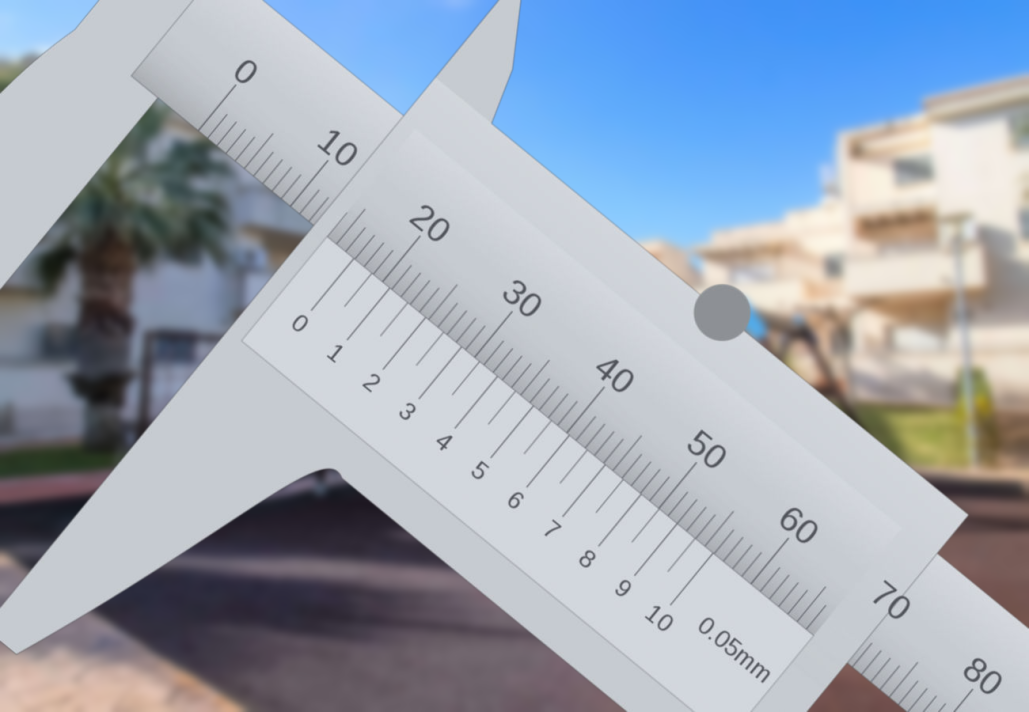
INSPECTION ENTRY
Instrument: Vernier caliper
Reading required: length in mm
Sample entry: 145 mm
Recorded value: 16.9 mm
